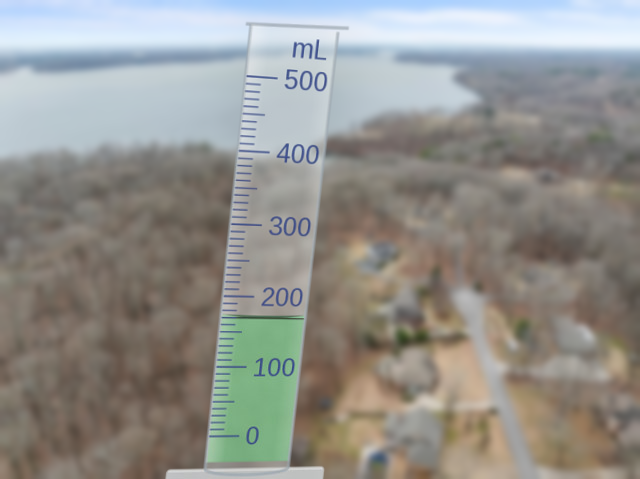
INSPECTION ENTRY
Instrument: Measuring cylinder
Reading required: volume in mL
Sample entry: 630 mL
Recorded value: 170 mL
